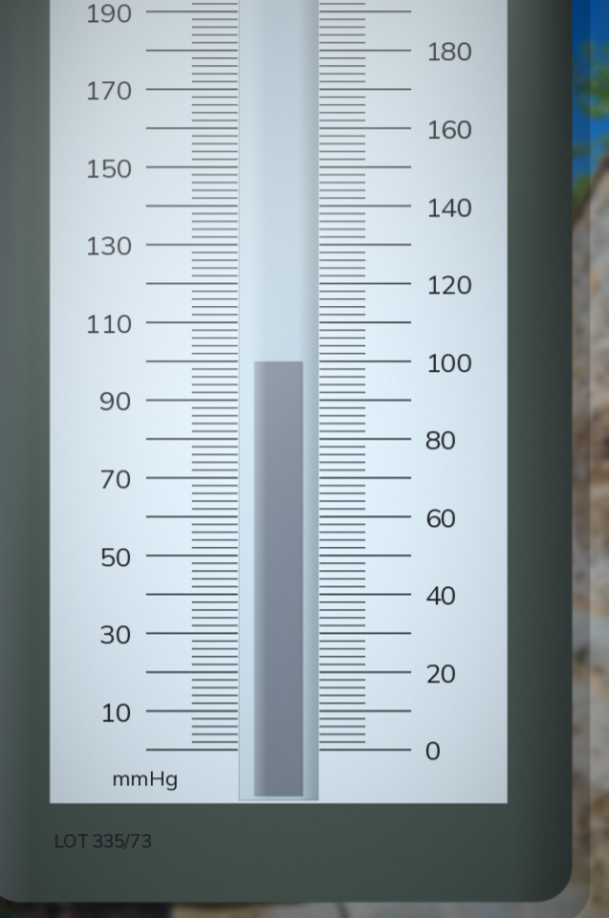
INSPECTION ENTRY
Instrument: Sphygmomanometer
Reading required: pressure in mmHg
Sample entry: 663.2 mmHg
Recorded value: 100 mmHg
